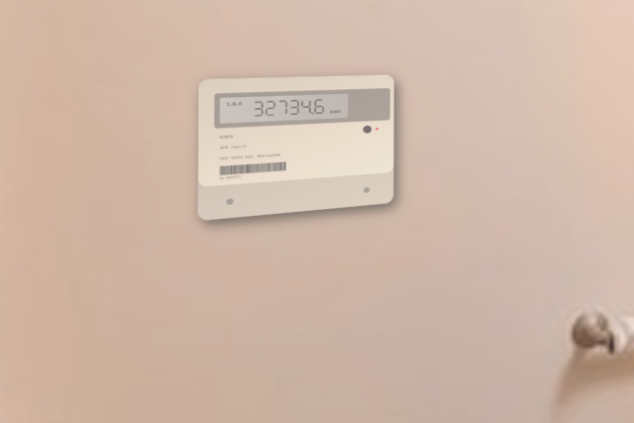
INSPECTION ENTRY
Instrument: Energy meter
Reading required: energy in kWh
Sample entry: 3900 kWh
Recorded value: 32734.6 kWh
